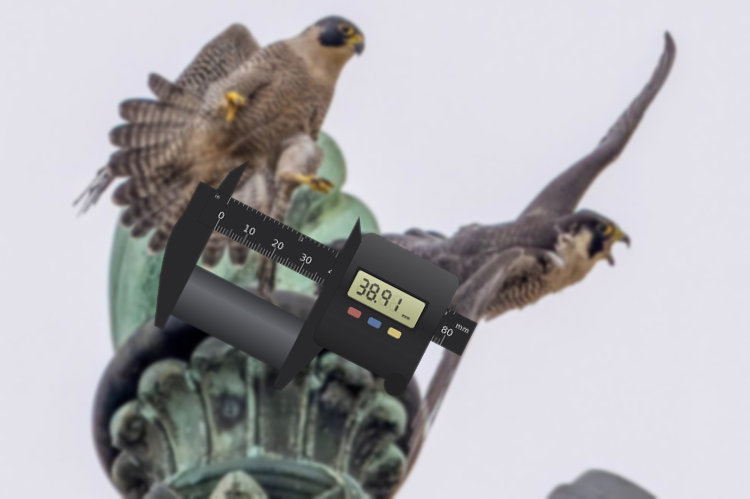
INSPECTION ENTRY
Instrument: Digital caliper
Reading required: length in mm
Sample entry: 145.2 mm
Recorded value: 38.91 mm
